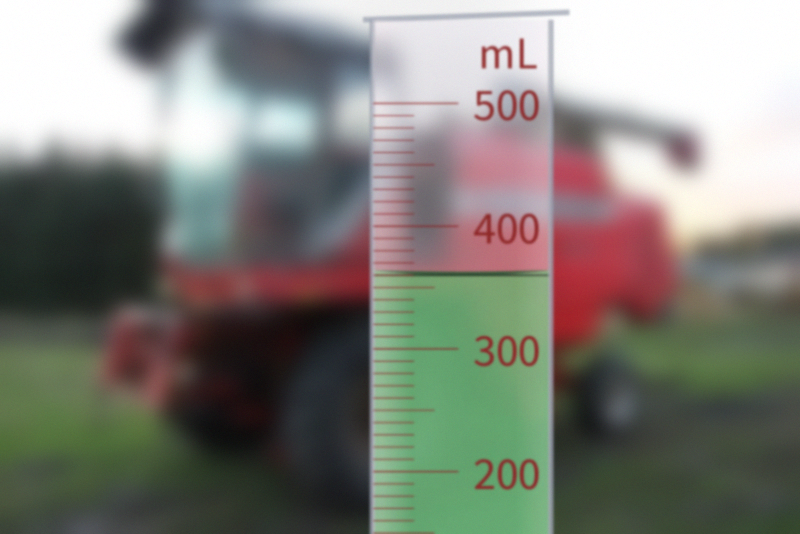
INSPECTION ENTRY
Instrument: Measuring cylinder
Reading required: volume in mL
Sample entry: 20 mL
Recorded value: 360 mL
